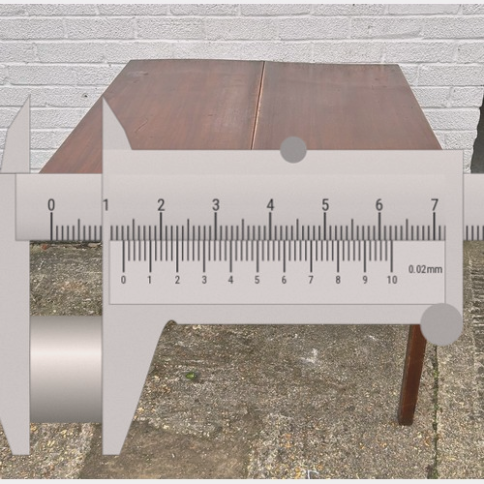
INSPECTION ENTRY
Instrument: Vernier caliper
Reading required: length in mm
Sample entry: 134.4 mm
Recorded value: 13.2 mm
